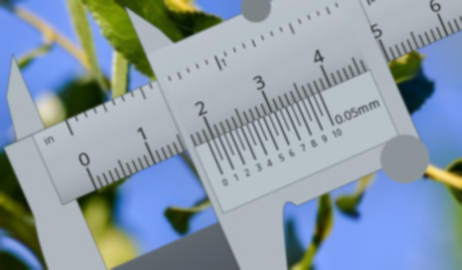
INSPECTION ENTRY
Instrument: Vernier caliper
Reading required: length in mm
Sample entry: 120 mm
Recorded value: 19.0 mm
